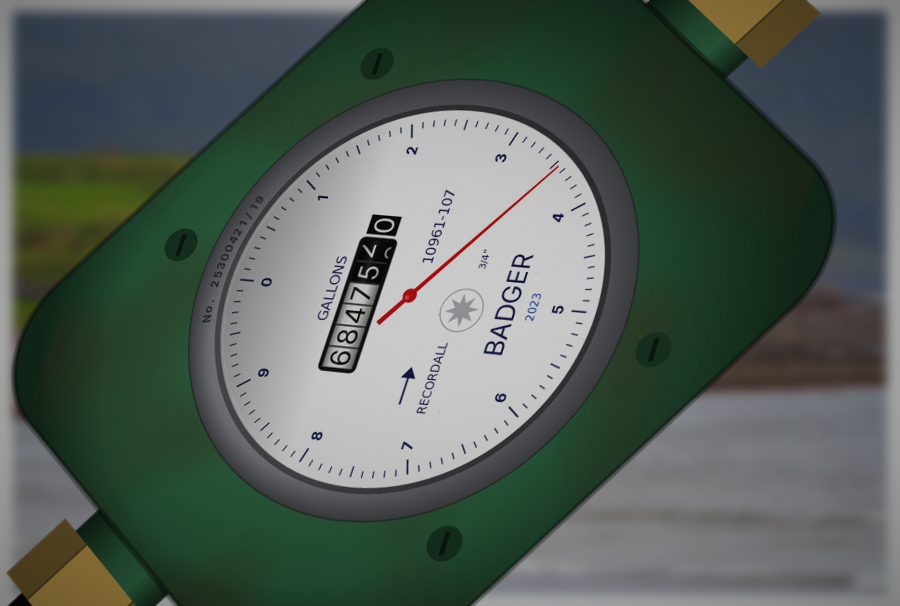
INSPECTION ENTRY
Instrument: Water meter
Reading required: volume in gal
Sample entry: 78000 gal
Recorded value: 6847523.5 gal
